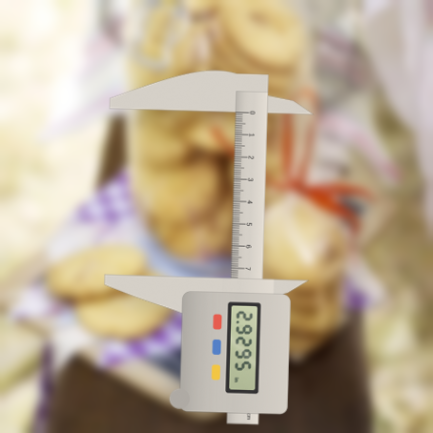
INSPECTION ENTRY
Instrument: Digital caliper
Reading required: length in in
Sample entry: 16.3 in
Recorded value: 2.9295 in
